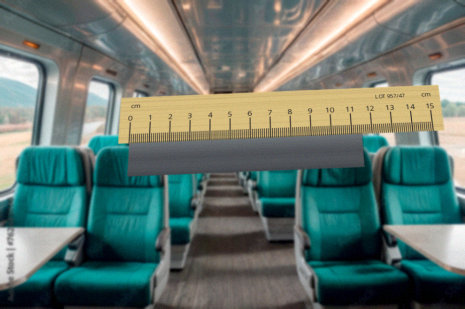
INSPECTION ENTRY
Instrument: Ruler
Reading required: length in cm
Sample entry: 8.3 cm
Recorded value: 11.5 cm
